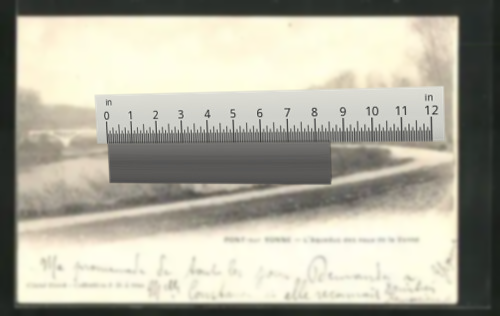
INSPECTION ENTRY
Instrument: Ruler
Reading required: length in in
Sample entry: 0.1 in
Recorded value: 8.5 in
